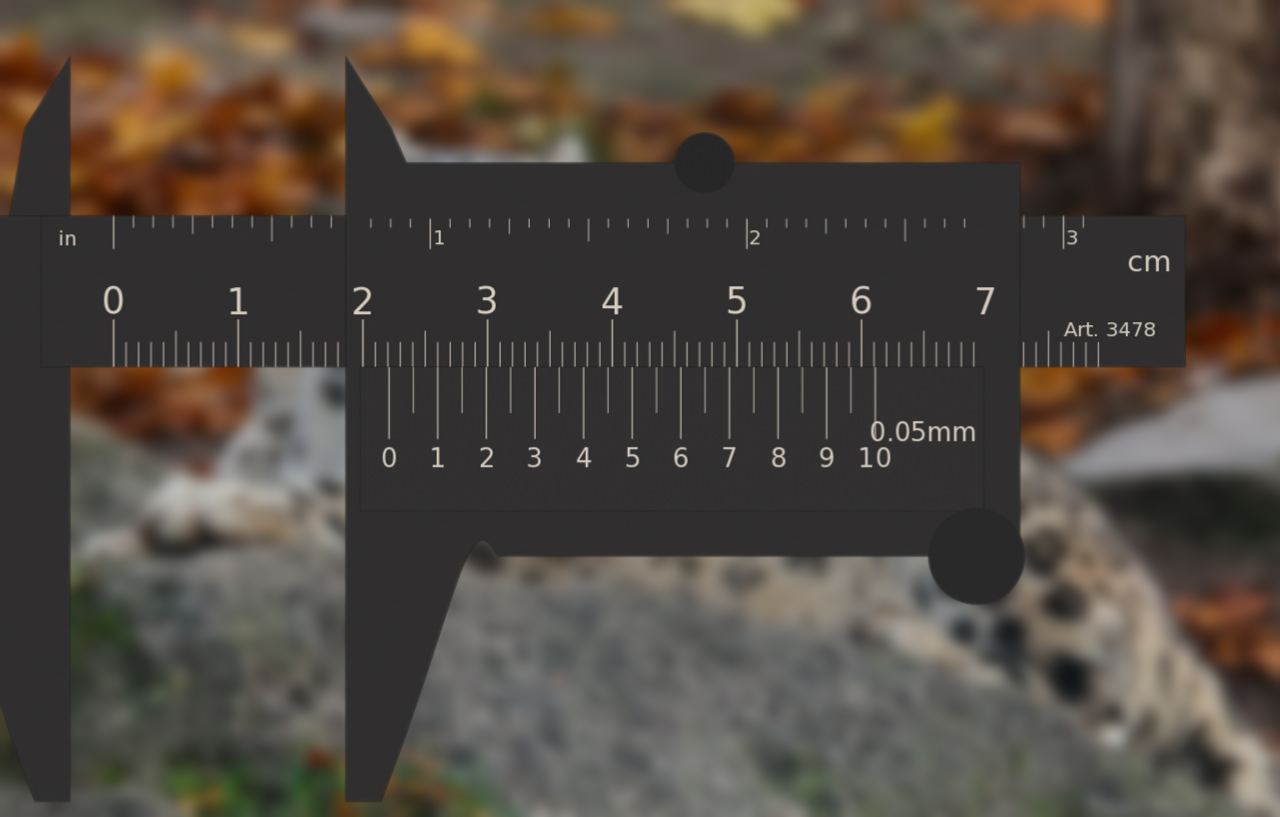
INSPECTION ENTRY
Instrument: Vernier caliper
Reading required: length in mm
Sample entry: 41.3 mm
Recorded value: 22.1 mm
